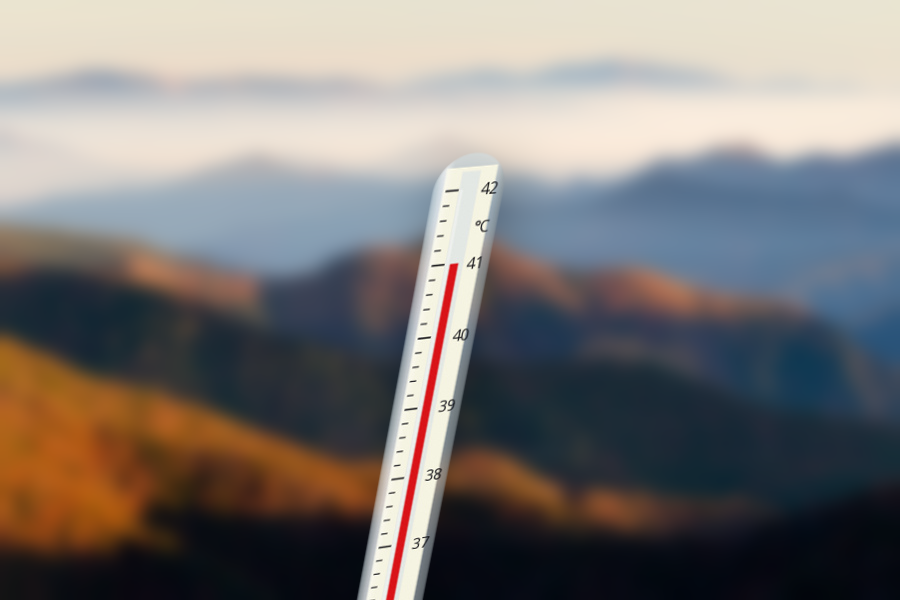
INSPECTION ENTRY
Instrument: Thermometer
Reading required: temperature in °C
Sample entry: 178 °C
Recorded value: 41 °C
